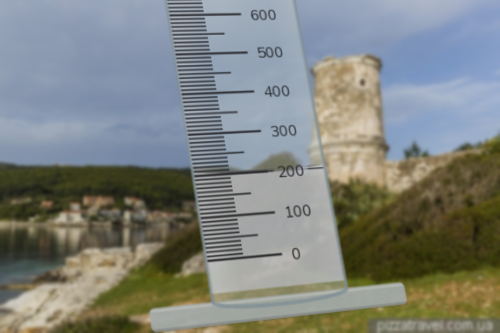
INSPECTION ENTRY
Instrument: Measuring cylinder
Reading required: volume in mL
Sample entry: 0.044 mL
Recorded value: 200 mL
